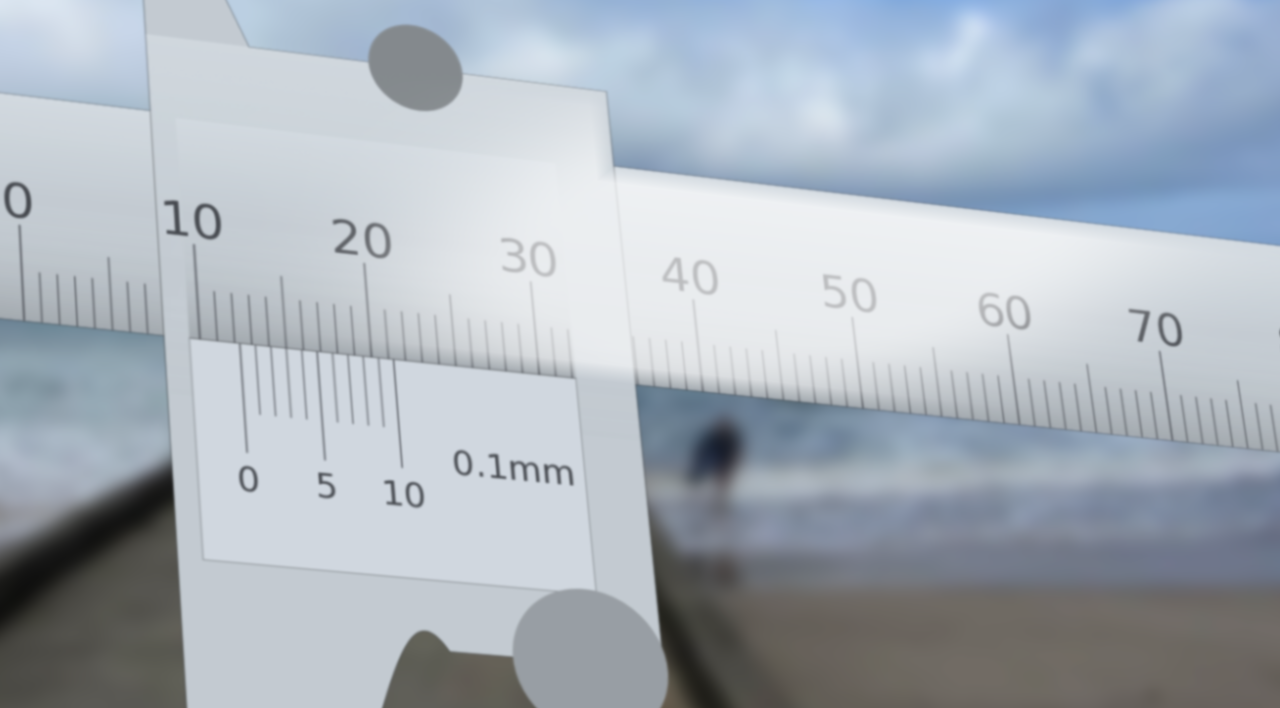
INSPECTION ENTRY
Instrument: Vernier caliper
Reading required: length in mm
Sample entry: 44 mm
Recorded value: 12.3 mm
